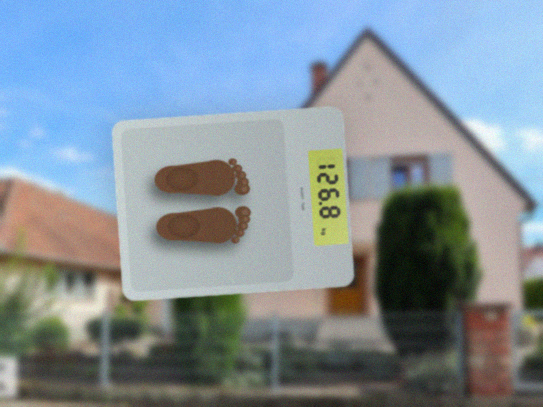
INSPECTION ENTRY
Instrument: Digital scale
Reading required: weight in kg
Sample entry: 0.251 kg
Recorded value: 126.8 kg
